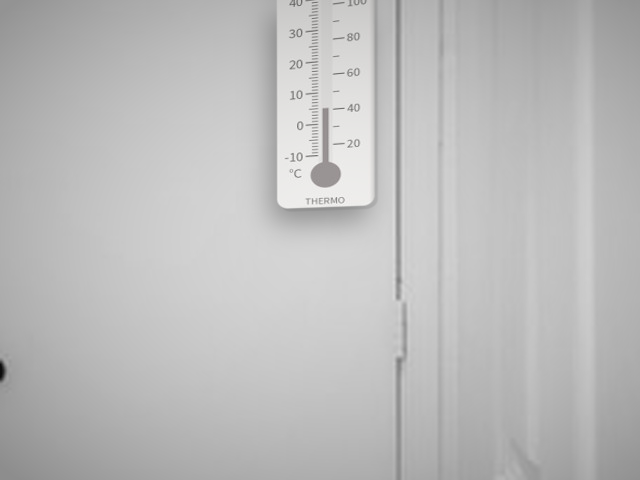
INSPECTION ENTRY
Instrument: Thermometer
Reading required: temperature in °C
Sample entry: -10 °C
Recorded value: 5 °C
